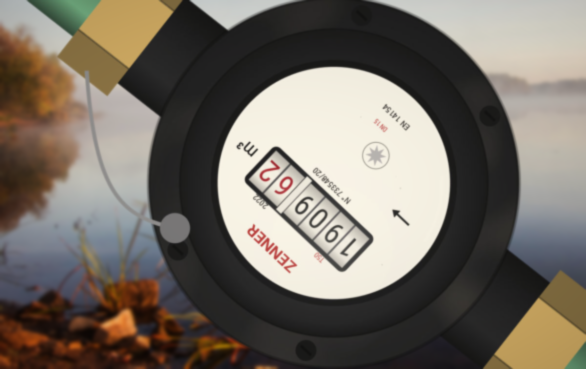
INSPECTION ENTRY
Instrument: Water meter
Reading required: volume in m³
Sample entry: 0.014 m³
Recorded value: 1909.62 m³
